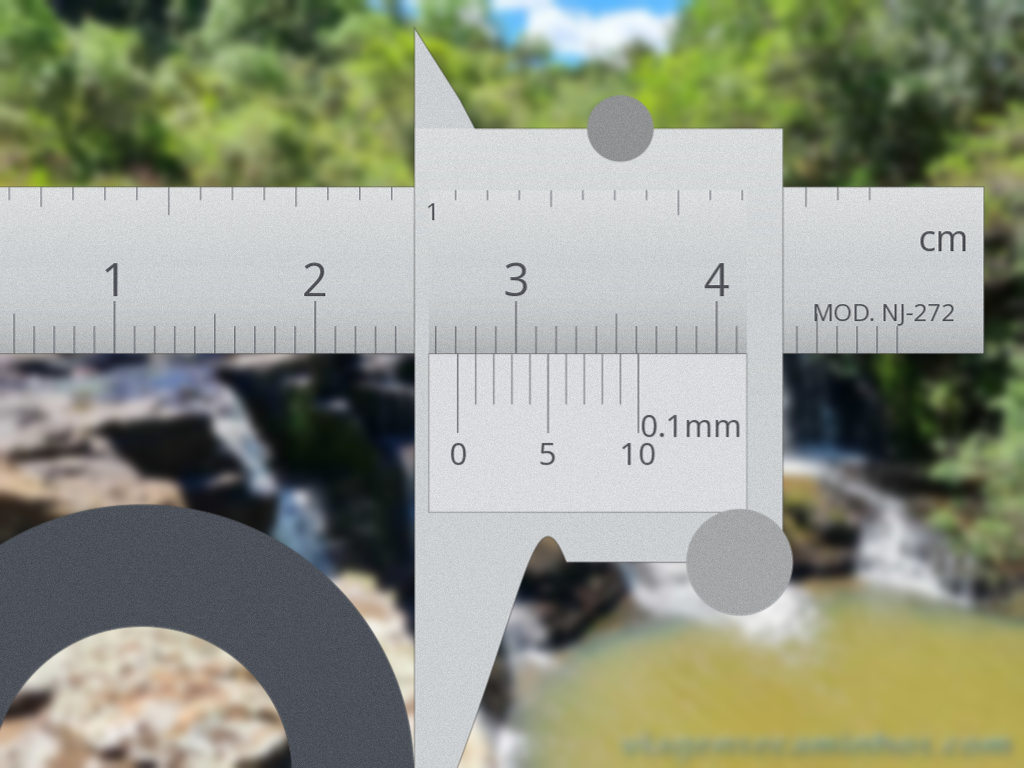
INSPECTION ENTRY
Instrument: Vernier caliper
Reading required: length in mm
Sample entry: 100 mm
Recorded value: 27.1 mm
